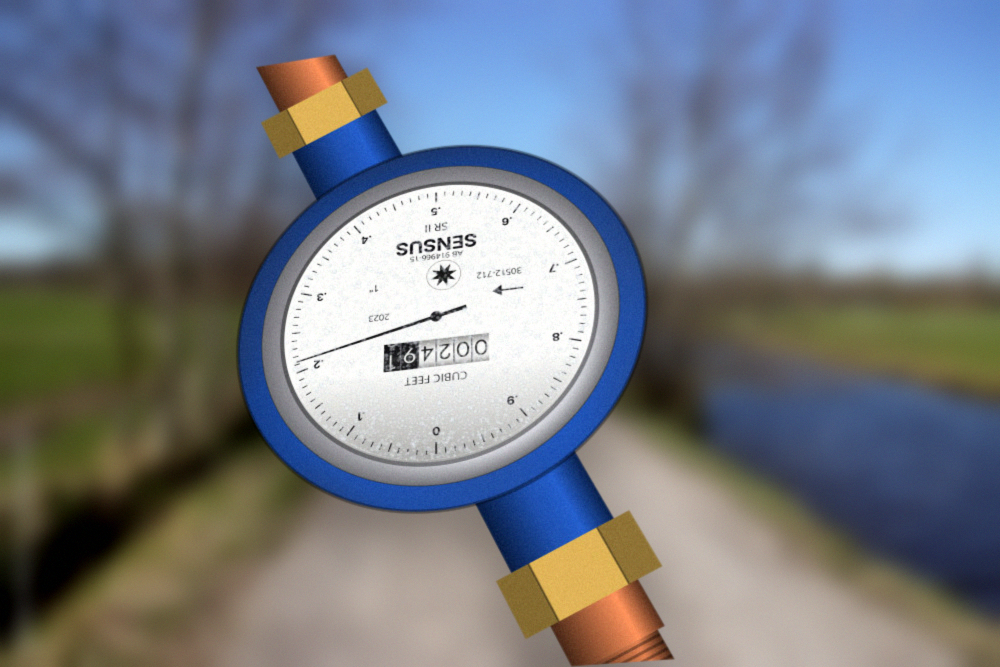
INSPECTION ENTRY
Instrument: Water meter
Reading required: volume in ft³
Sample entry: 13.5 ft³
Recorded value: 2491.21 ft³
